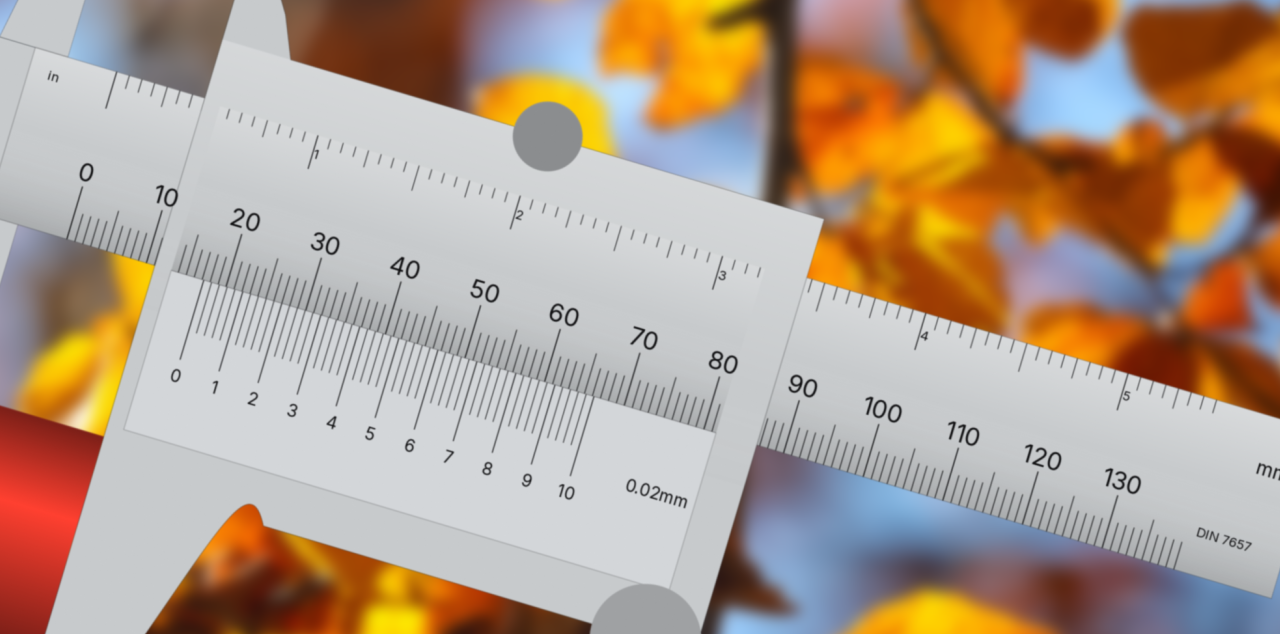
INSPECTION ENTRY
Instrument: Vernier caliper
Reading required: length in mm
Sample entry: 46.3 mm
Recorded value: 17.2 mm
